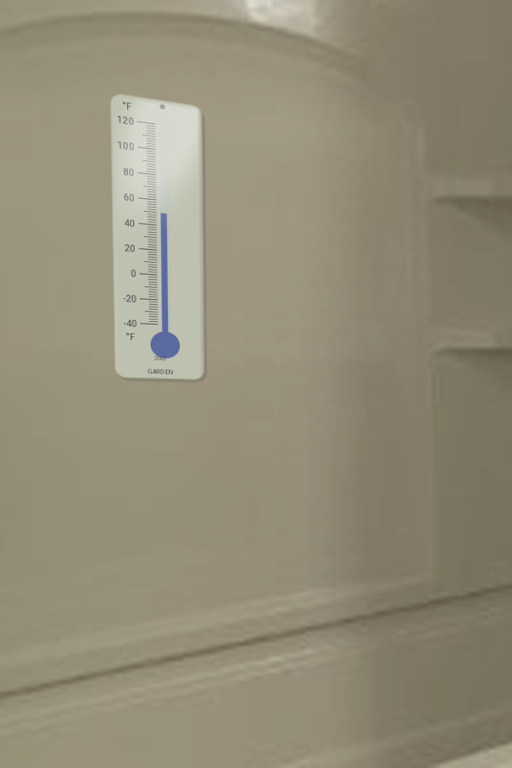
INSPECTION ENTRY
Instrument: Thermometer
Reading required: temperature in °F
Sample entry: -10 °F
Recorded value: 50 °F
